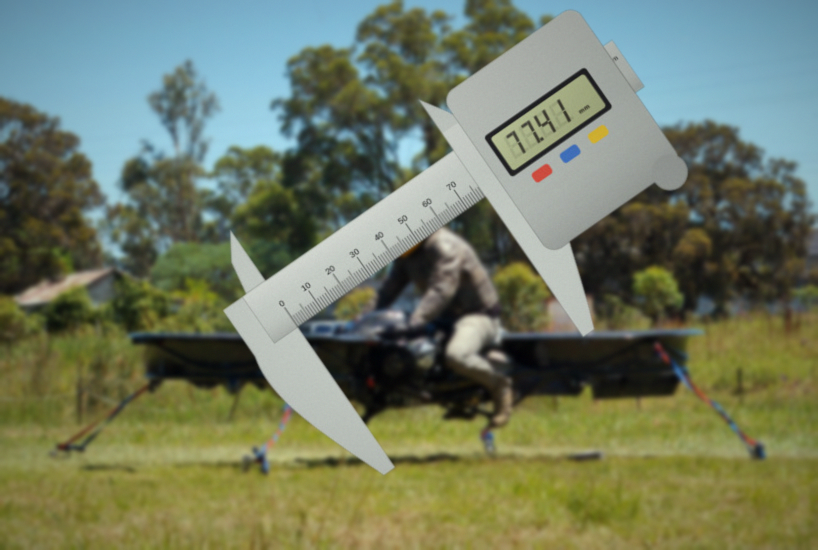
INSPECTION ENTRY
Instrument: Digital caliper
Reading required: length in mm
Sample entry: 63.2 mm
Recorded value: 77.41 mm
